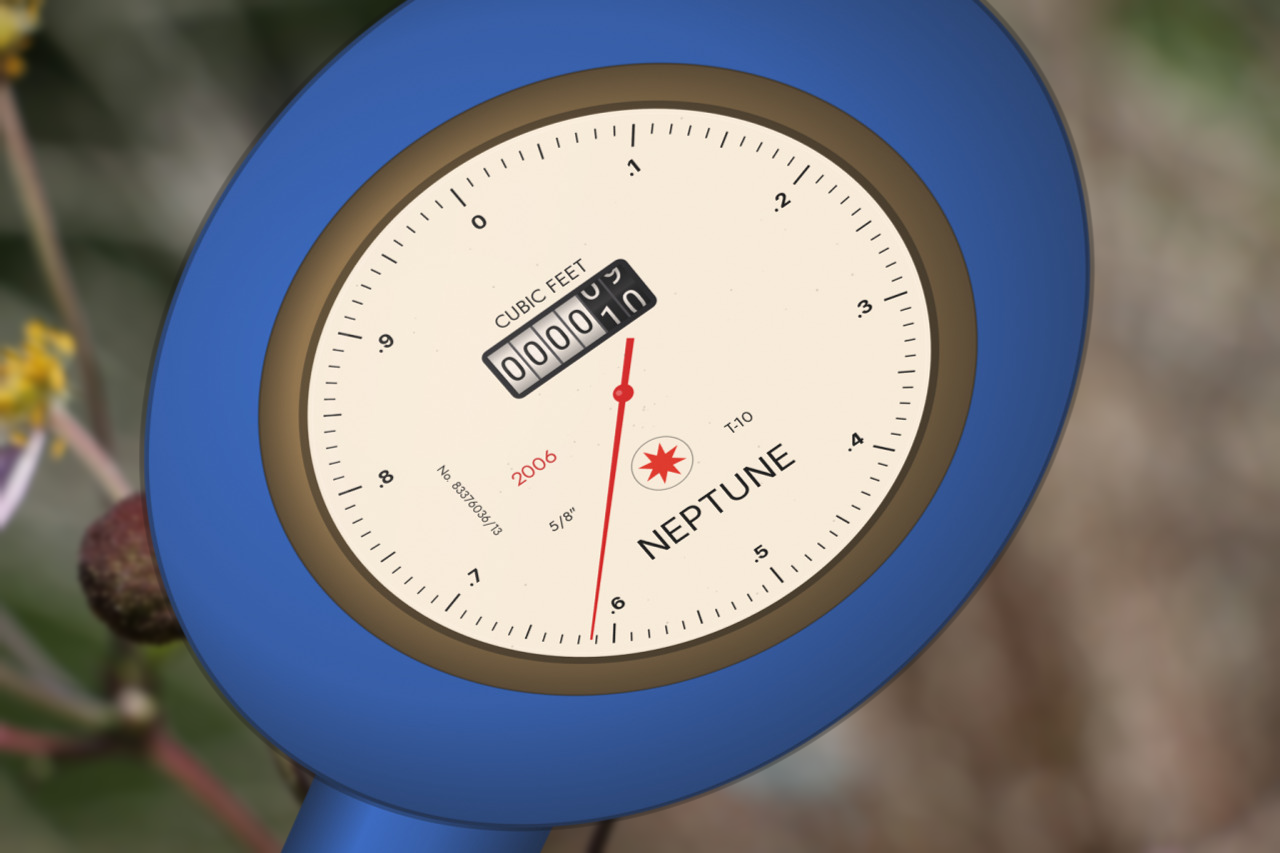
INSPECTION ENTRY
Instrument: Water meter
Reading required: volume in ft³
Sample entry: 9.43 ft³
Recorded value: 9.61 ft³
